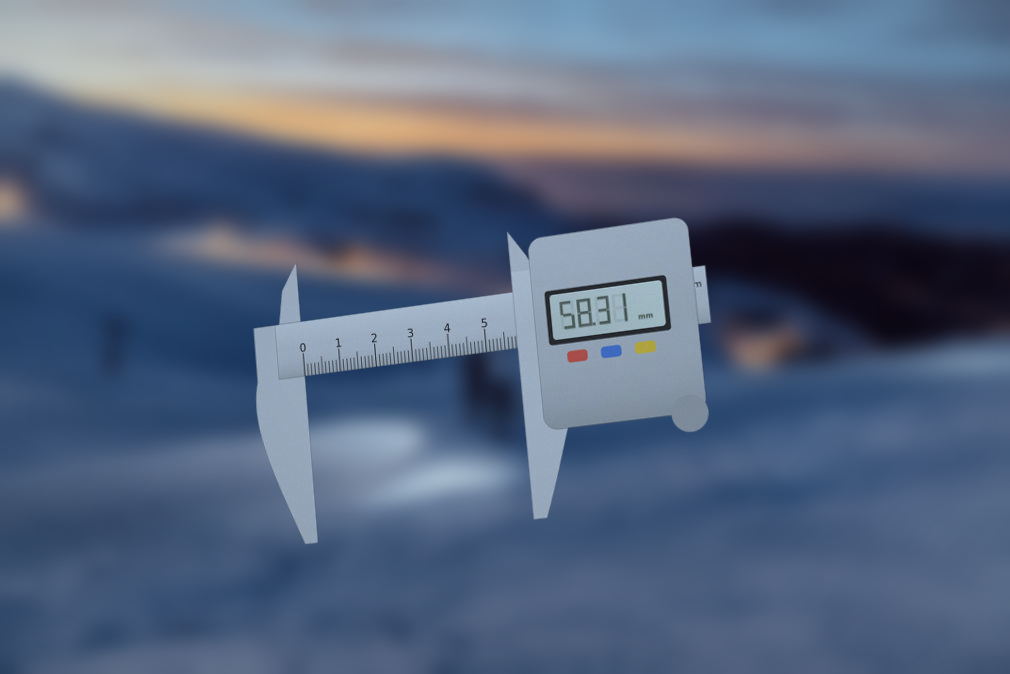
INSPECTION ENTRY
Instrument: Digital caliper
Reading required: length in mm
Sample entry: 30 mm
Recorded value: 58.31 mm
